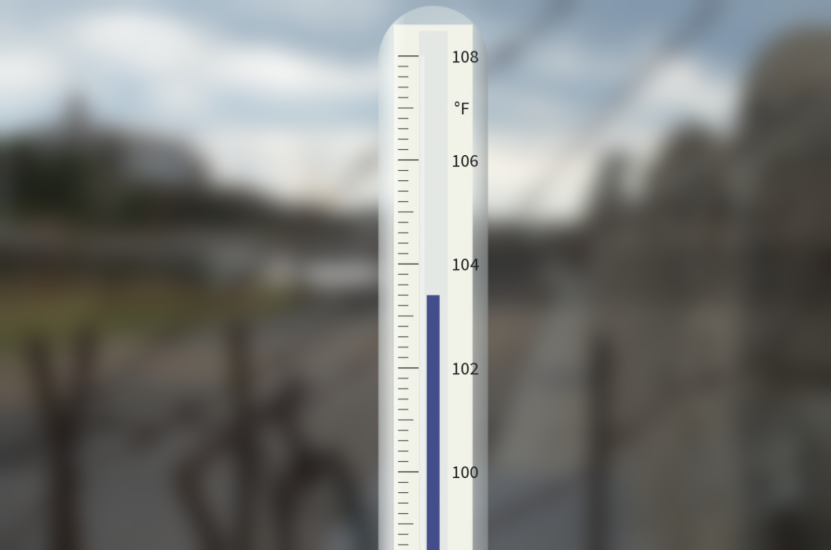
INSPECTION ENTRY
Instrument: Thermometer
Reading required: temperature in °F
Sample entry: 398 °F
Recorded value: 103.4 °F
